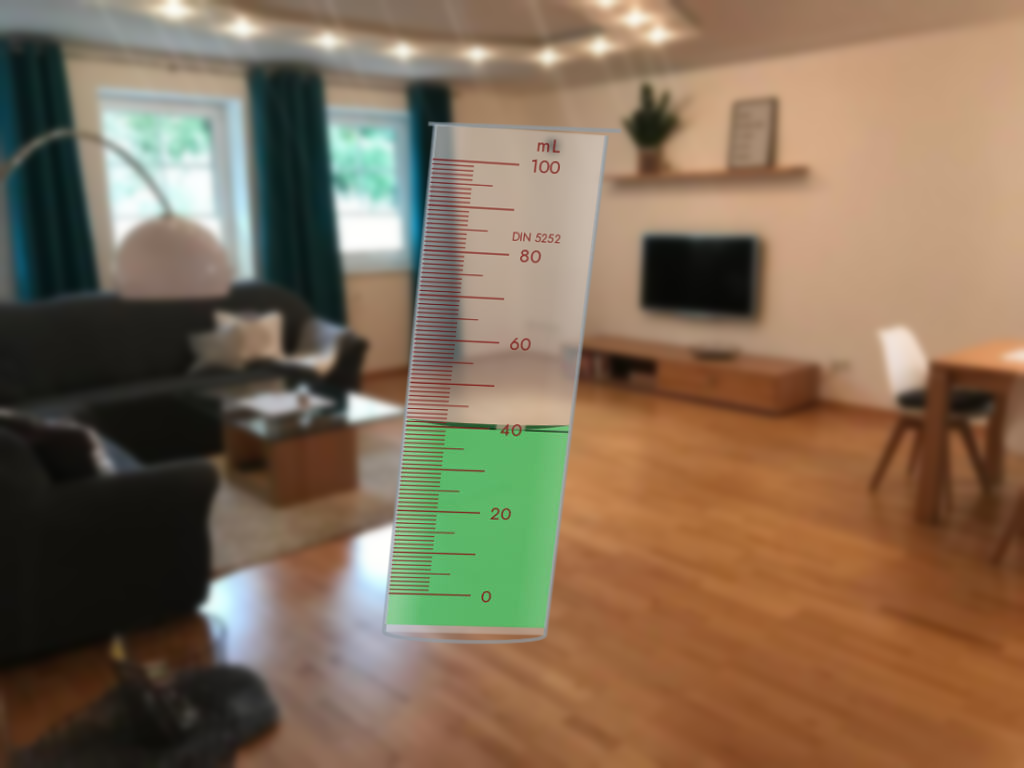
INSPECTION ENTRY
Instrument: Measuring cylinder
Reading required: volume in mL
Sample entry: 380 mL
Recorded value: 40 mL
